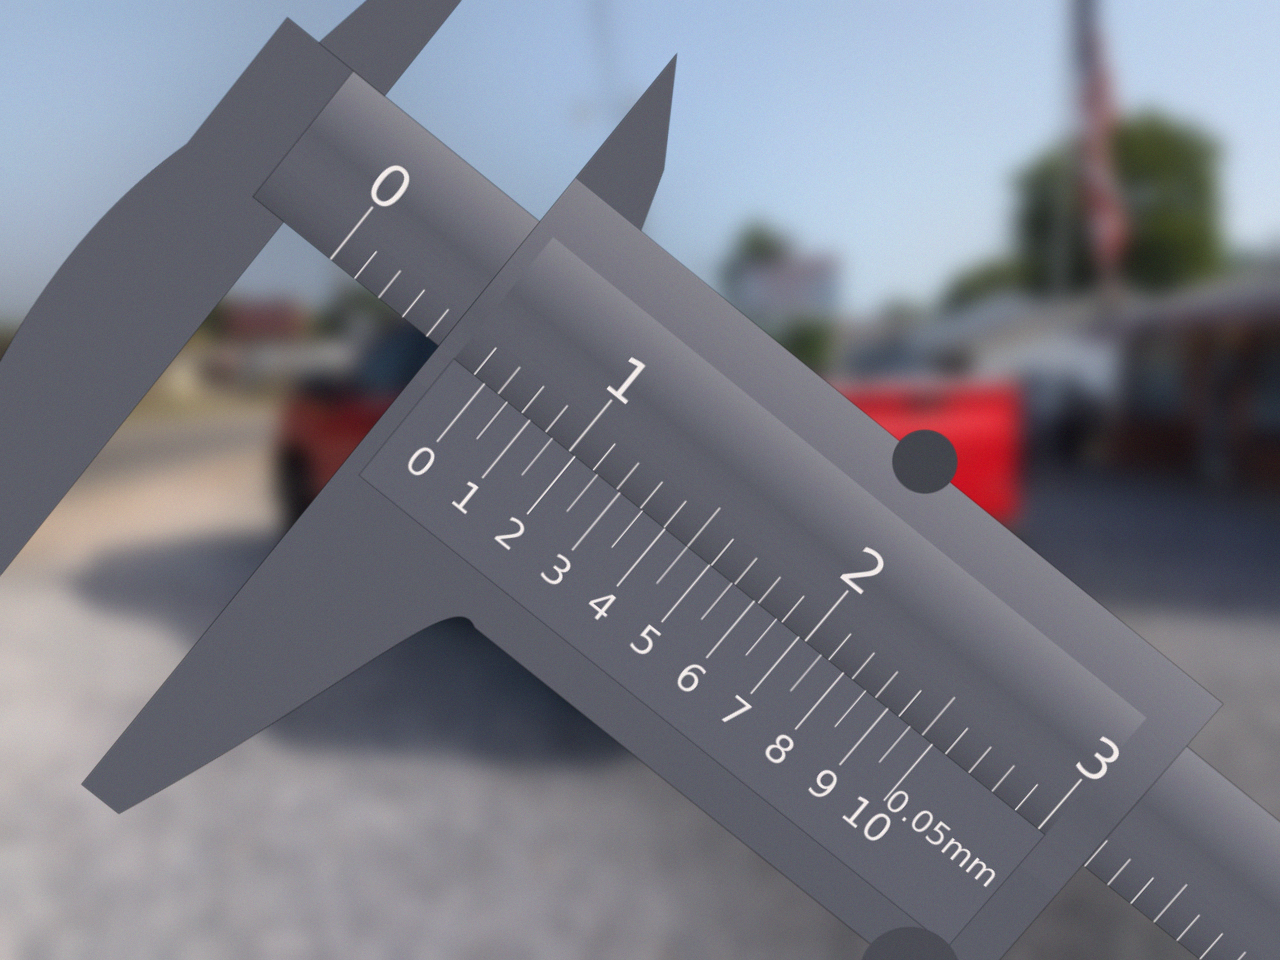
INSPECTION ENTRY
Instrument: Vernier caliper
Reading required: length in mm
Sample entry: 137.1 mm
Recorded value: 6.45 mm
